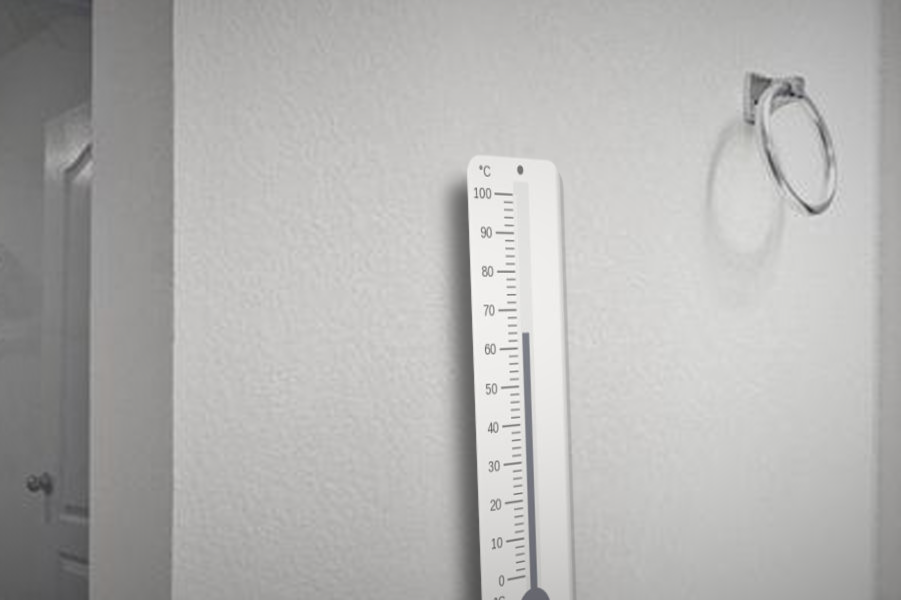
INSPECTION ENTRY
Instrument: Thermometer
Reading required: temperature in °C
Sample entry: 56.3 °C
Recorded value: 64 °C
